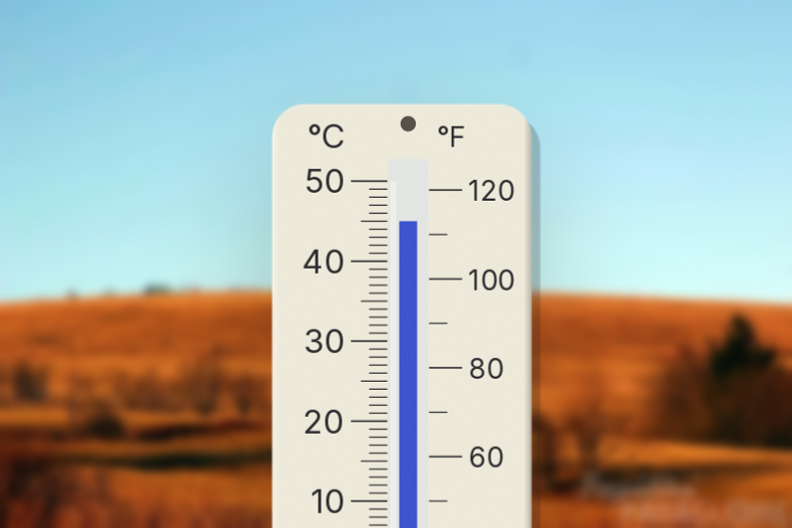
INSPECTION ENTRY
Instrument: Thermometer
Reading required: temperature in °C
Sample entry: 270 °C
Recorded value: 45 °C
